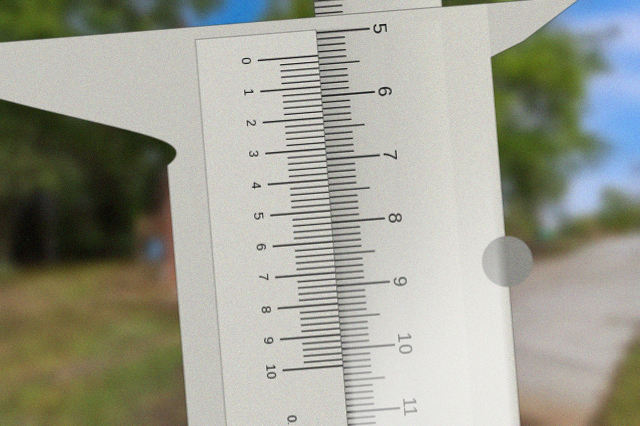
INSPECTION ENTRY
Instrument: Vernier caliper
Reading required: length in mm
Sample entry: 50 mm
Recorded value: 53.6 mm
